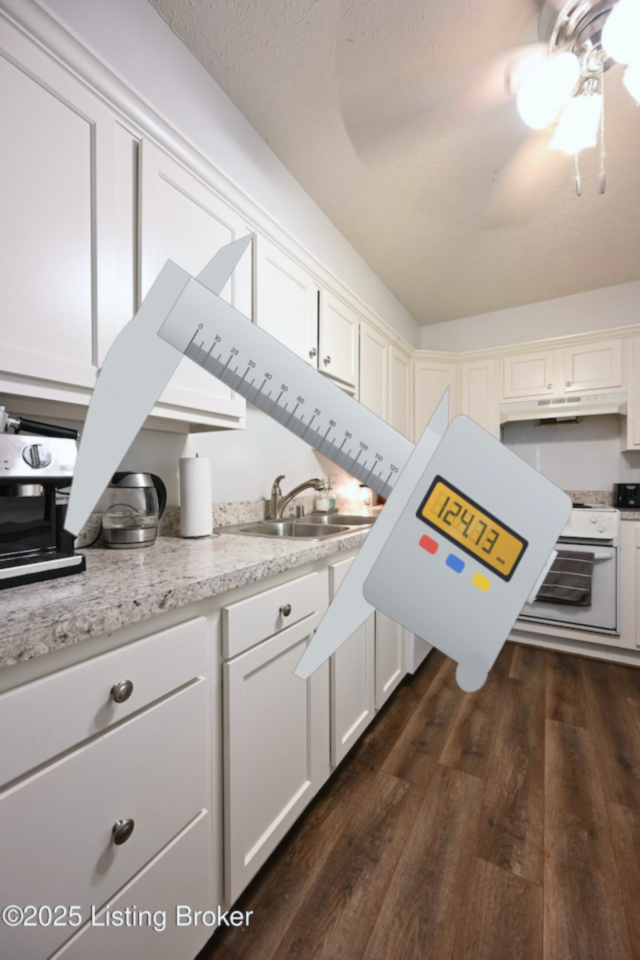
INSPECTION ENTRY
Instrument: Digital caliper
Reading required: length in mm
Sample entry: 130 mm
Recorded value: 124.73 mm
